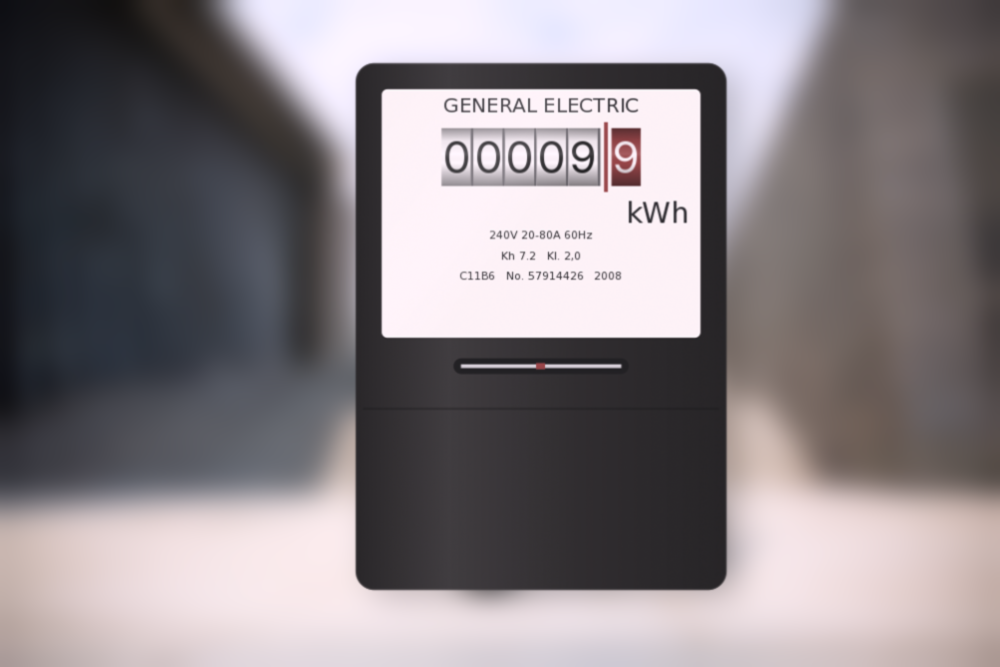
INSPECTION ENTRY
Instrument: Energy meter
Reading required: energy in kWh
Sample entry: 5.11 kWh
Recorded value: 9.9 kWh
